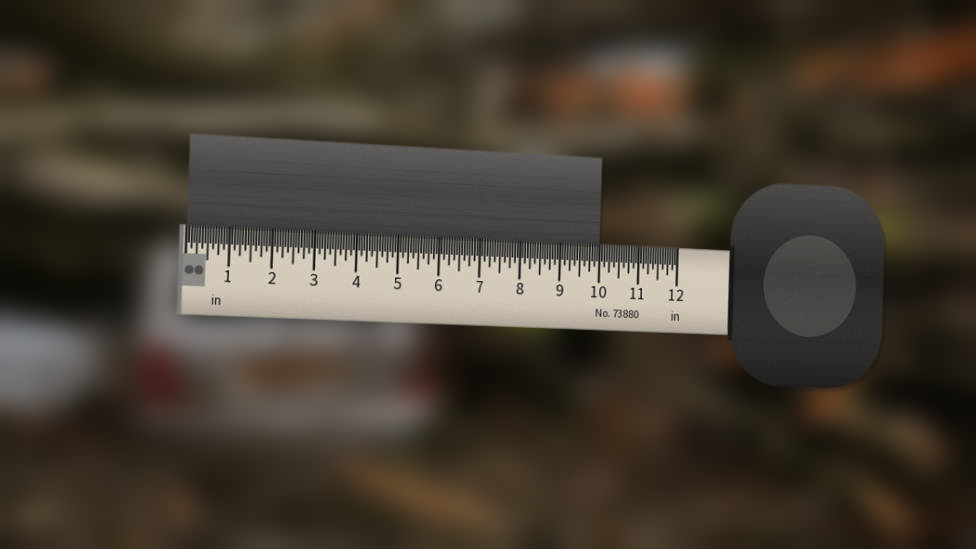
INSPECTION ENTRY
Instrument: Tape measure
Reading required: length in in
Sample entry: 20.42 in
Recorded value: 10 in
